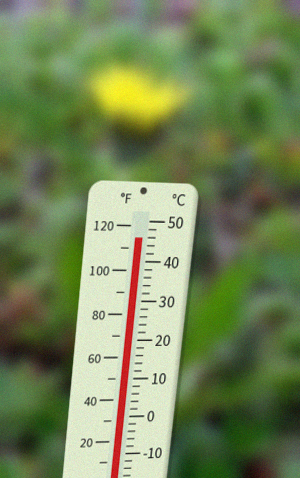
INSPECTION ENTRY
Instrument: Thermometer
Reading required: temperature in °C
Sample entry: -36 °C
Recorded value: 46 °C
